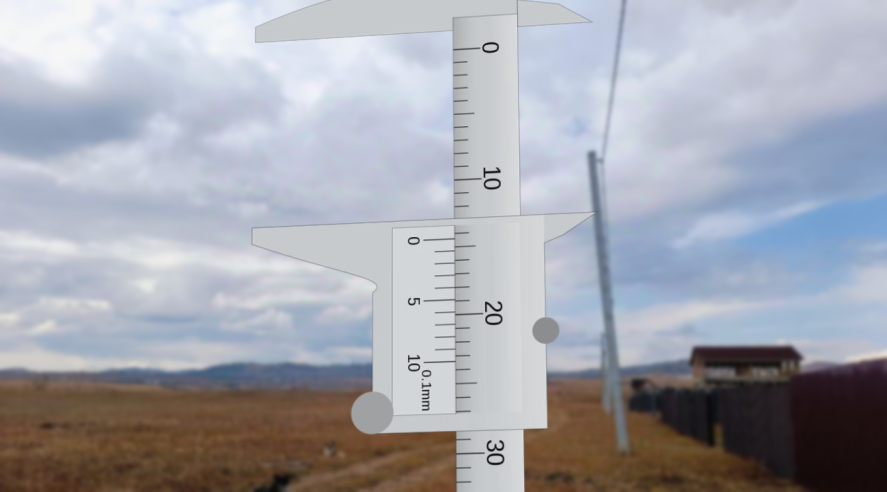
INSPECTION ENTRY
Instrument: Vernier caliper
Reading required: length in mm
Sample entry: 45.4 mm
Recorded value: 14.4 mm
